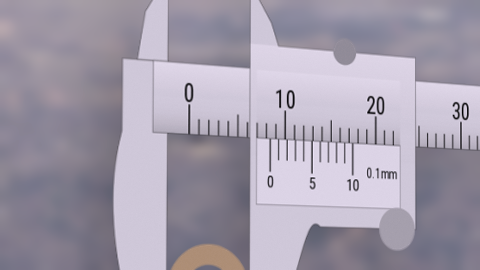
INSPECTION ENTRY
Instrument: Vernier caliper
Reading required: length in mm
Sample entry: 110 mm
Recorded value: 8.4 mm
